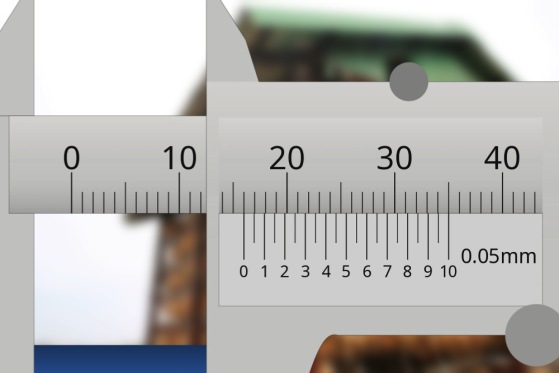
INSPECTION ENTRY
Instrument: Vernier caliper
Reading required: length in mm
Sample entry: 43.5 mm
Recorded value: 16.0 mm
